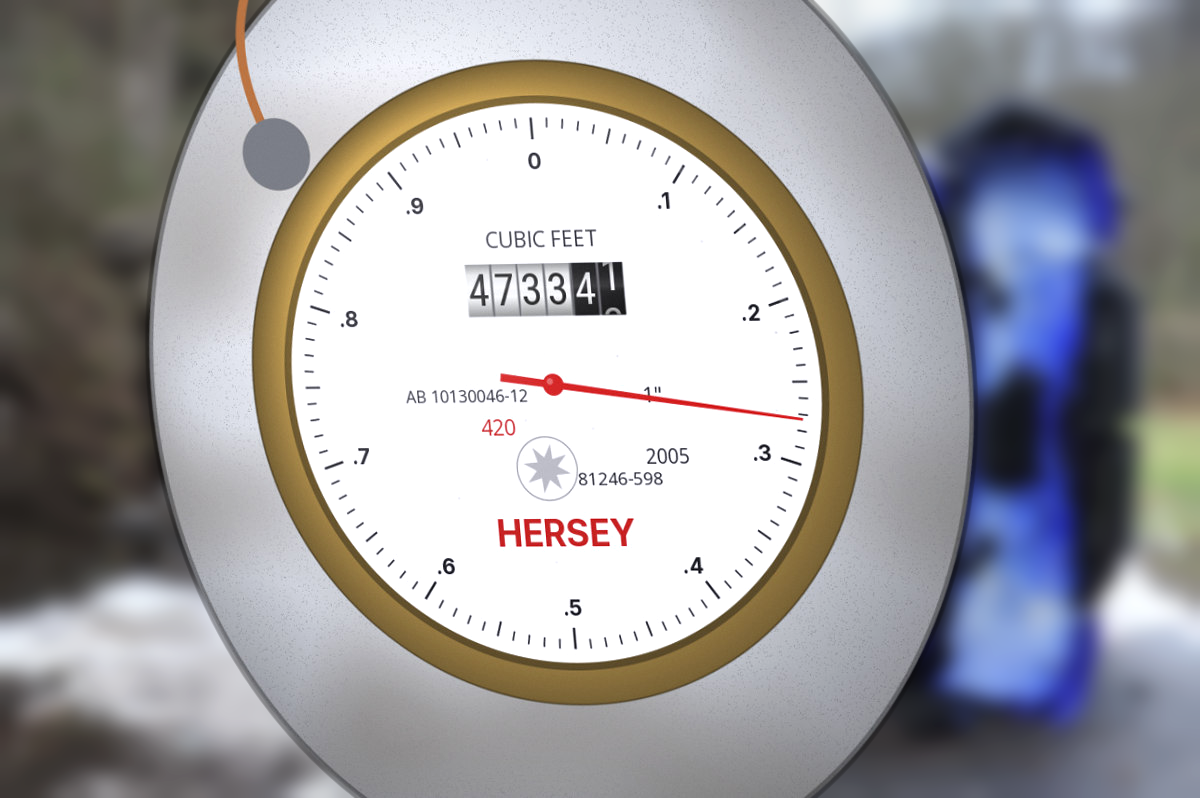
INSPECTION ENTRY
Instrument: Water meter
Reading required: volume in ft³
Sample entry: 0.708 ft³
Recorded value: 473341.27 ft³
